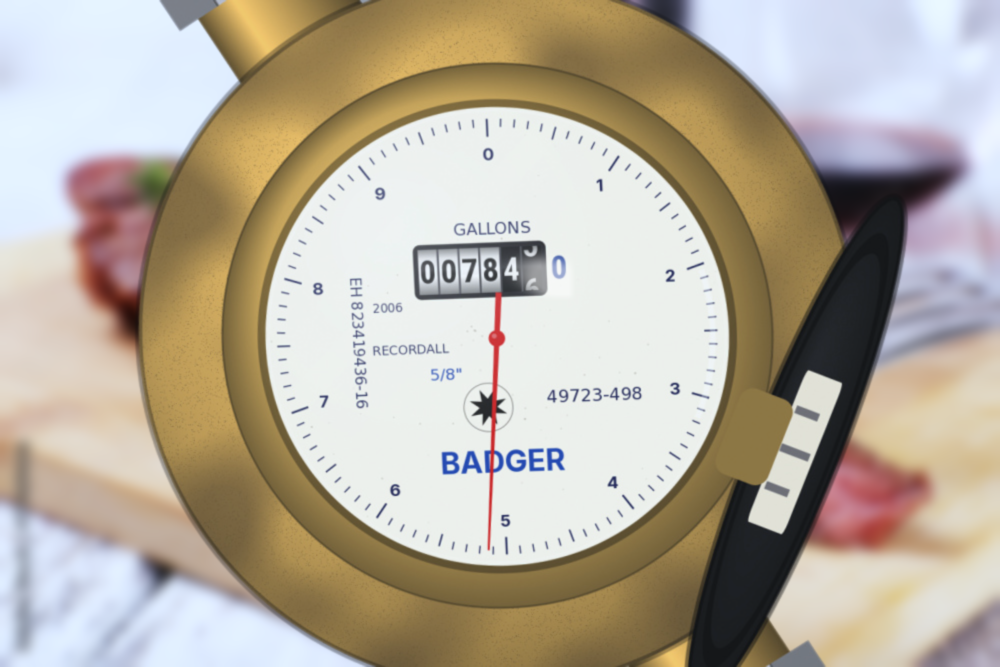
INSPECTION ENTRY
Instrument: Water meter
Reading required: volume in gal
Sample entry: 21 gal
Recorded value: 78455.1 gal
